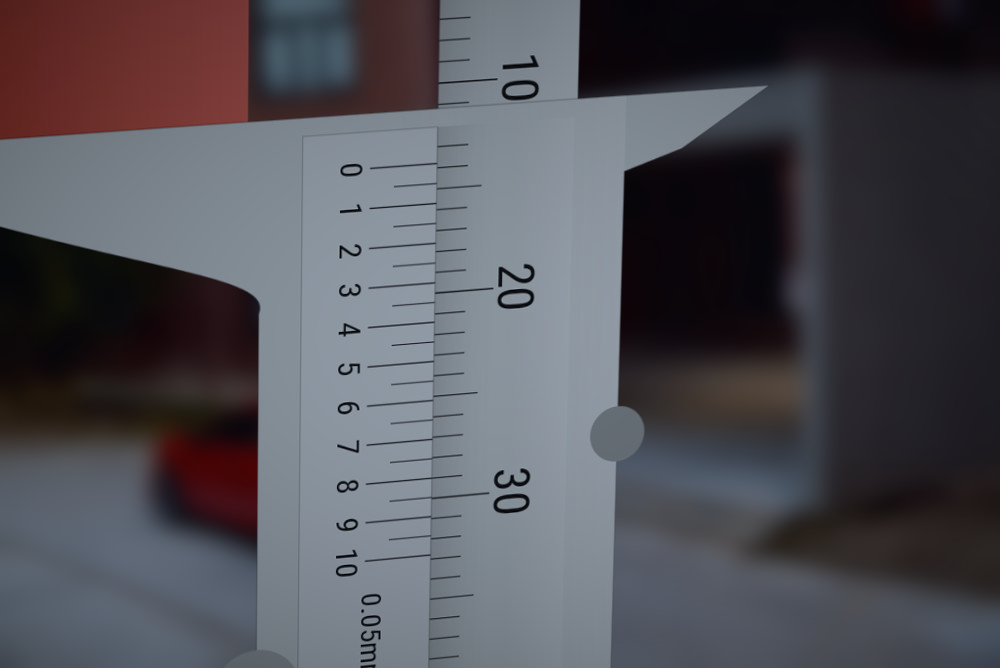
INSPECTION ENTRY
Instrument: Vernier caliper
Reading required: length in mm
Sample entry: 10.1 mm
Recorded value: 13.8 mm
